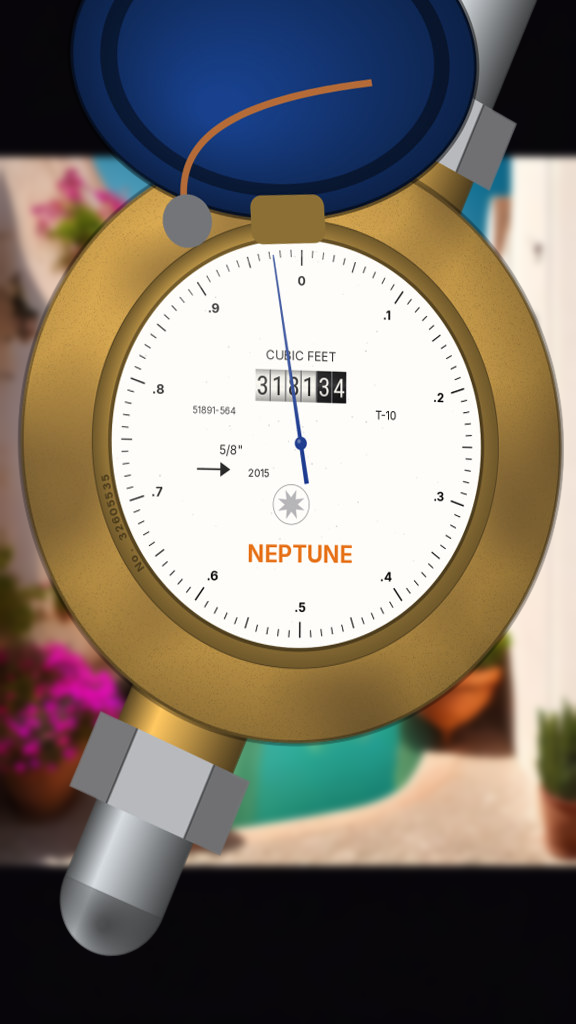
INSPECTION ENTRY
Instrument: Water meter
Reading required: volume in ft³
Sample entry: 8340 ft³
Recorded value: 318133.97 ft³
